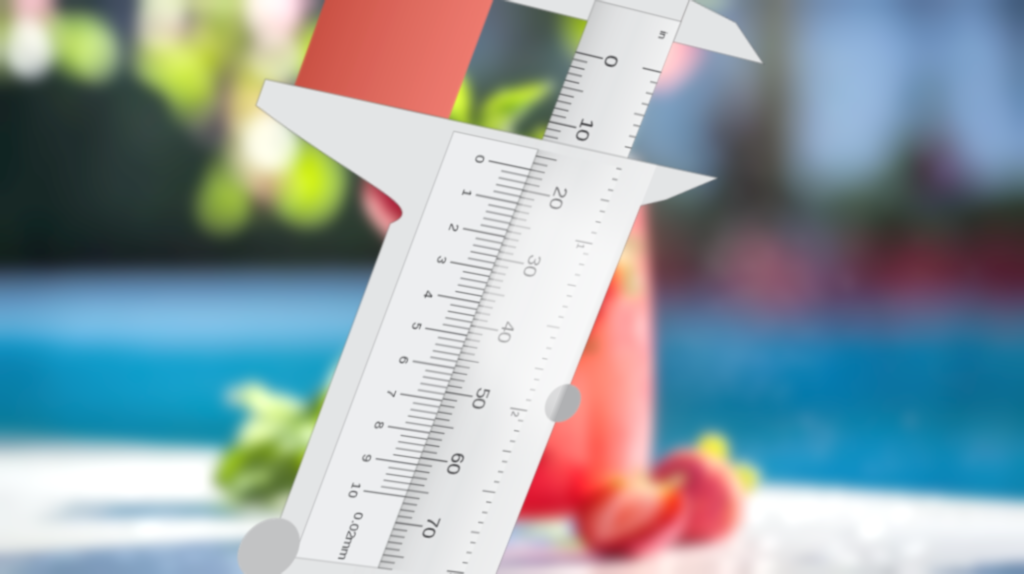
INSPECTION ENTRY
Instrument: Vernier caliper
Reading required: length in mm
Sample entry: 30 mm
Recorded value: 17.0 mm
